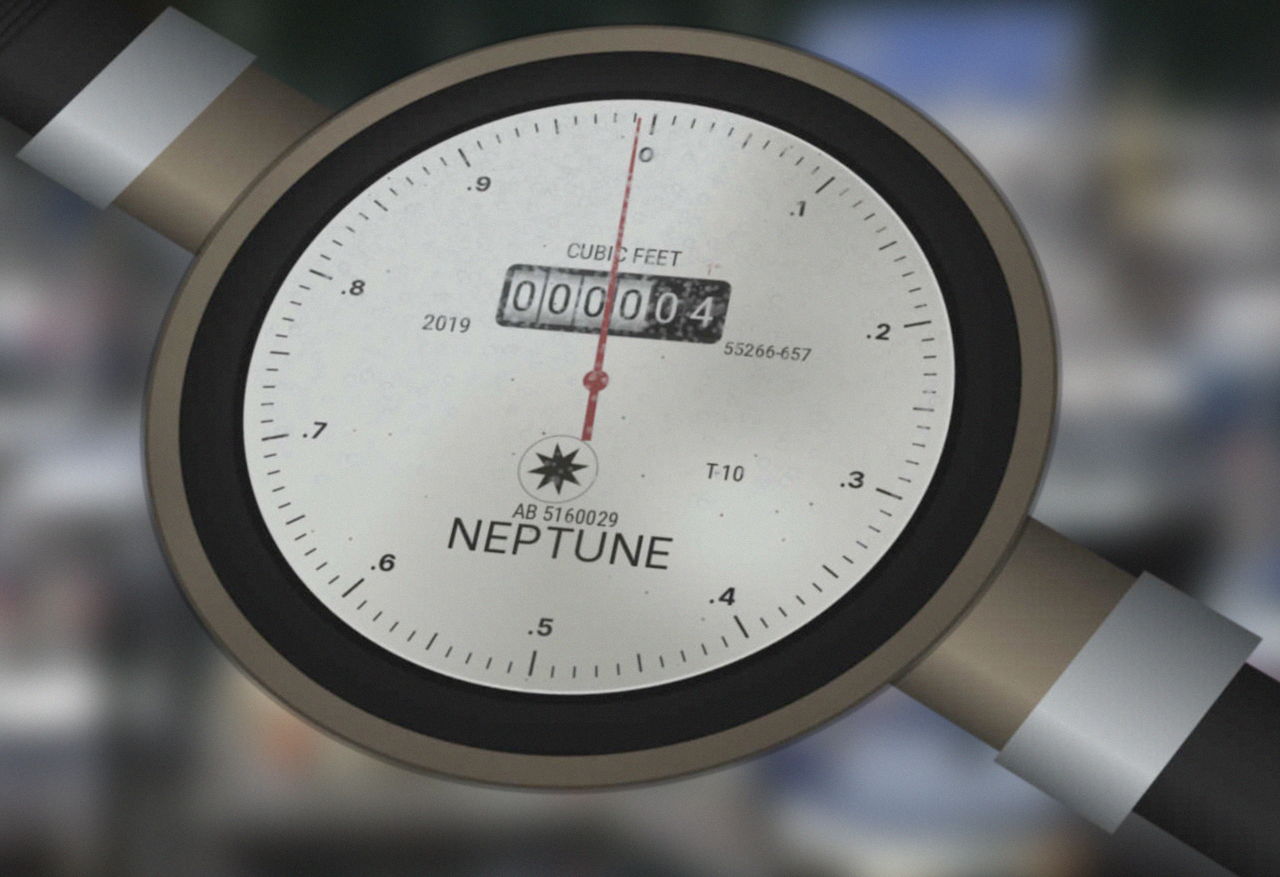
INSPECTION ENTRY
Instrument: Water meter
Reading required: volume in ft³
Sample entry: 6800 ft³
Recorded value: 3.99 ft³
